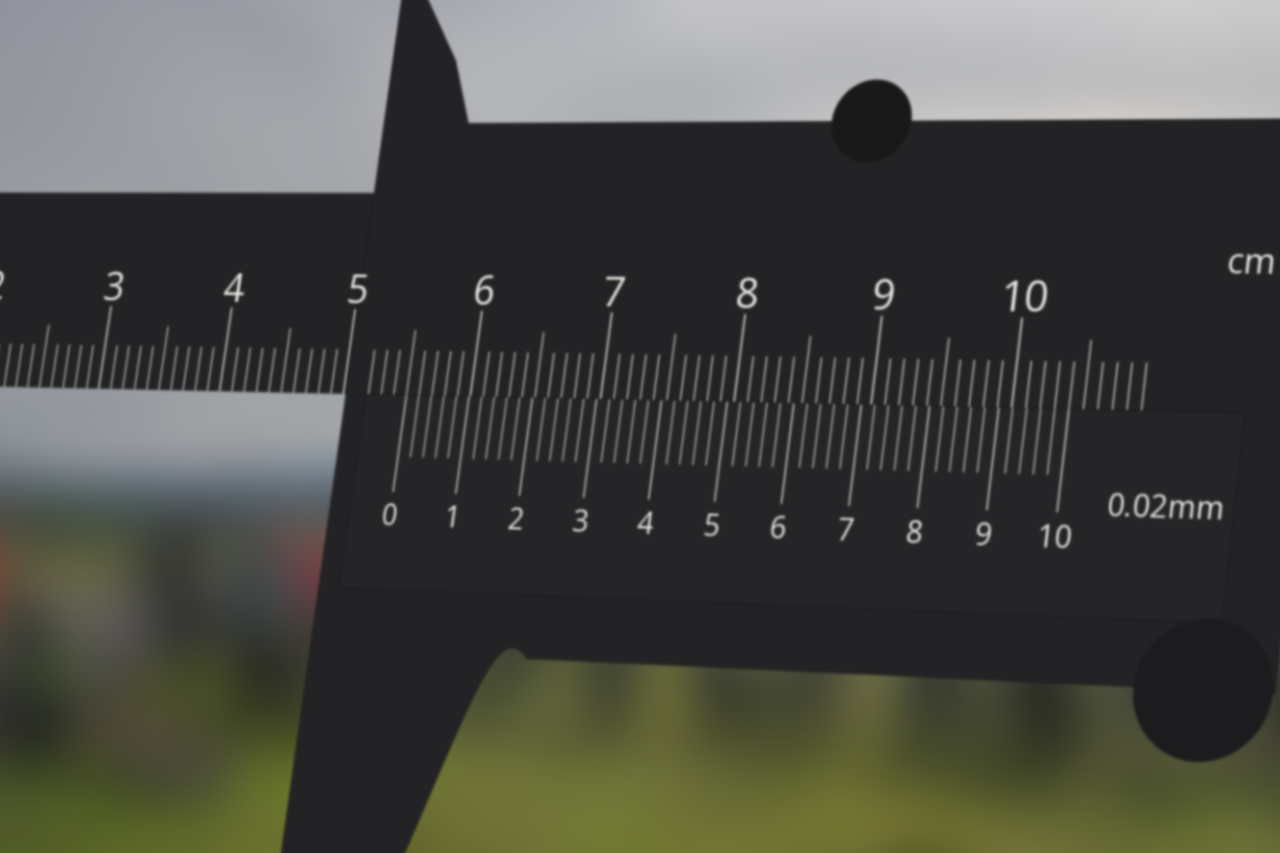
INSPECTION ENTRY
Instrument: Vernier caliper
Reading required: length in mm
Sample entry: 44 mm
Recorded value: 55.0 mm
